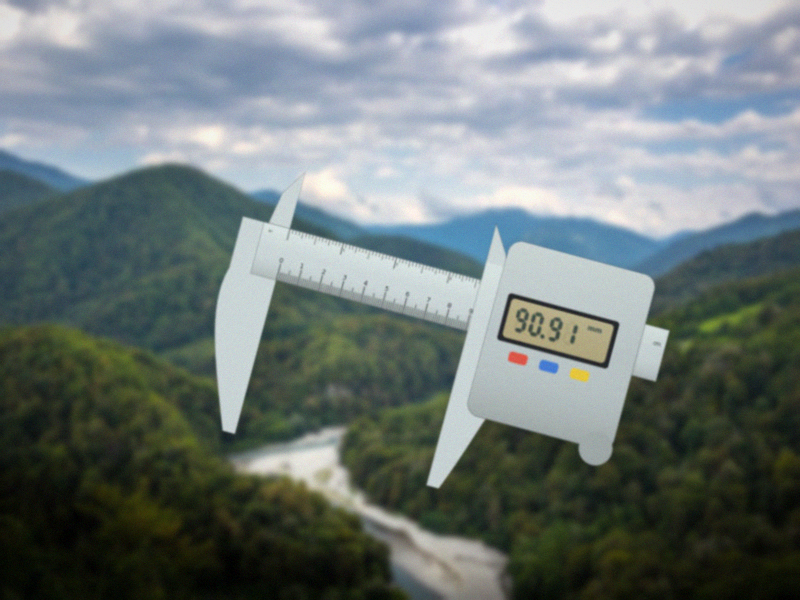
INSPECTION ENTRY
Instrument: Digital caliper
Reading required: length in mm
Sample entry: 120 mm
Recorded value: 90.91 mm
